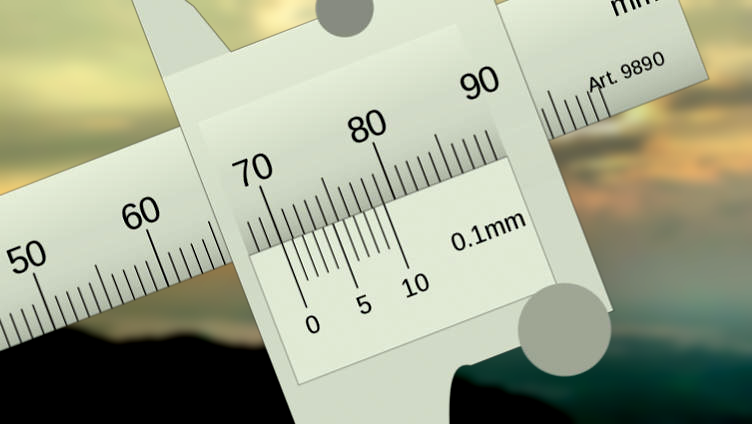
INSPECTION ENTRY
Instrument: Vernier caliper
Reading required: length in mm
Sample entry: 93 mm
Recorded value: 70.0 mm
